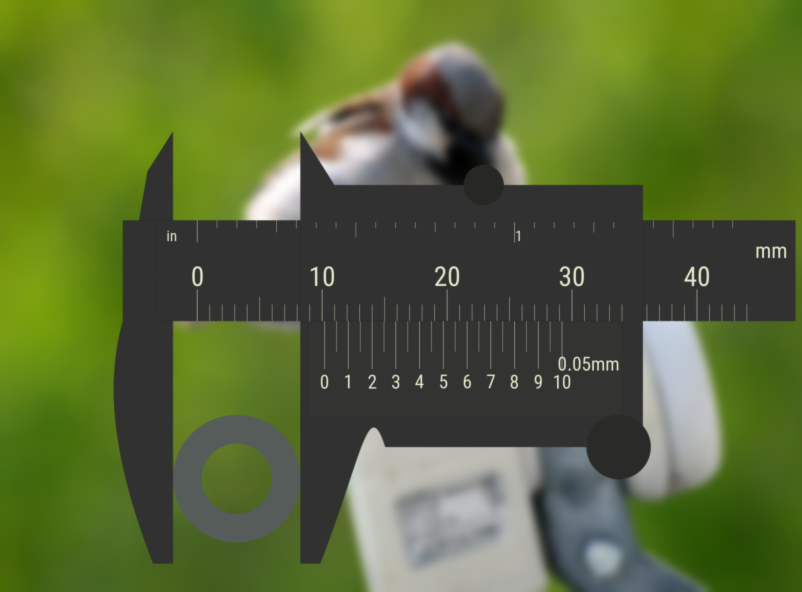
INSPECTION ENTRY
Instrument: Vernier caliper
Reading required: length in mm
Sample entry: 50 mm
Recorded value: 10.2 mm
